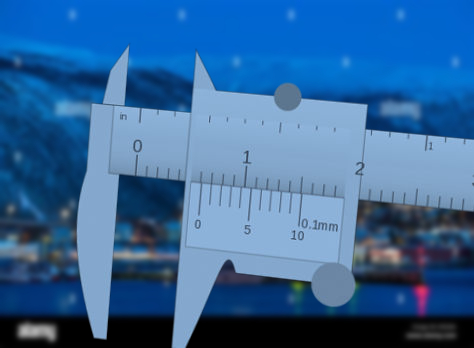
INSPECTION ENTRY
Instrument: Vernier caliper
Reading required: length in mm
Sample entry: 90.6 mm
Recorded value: 6.1 mm
